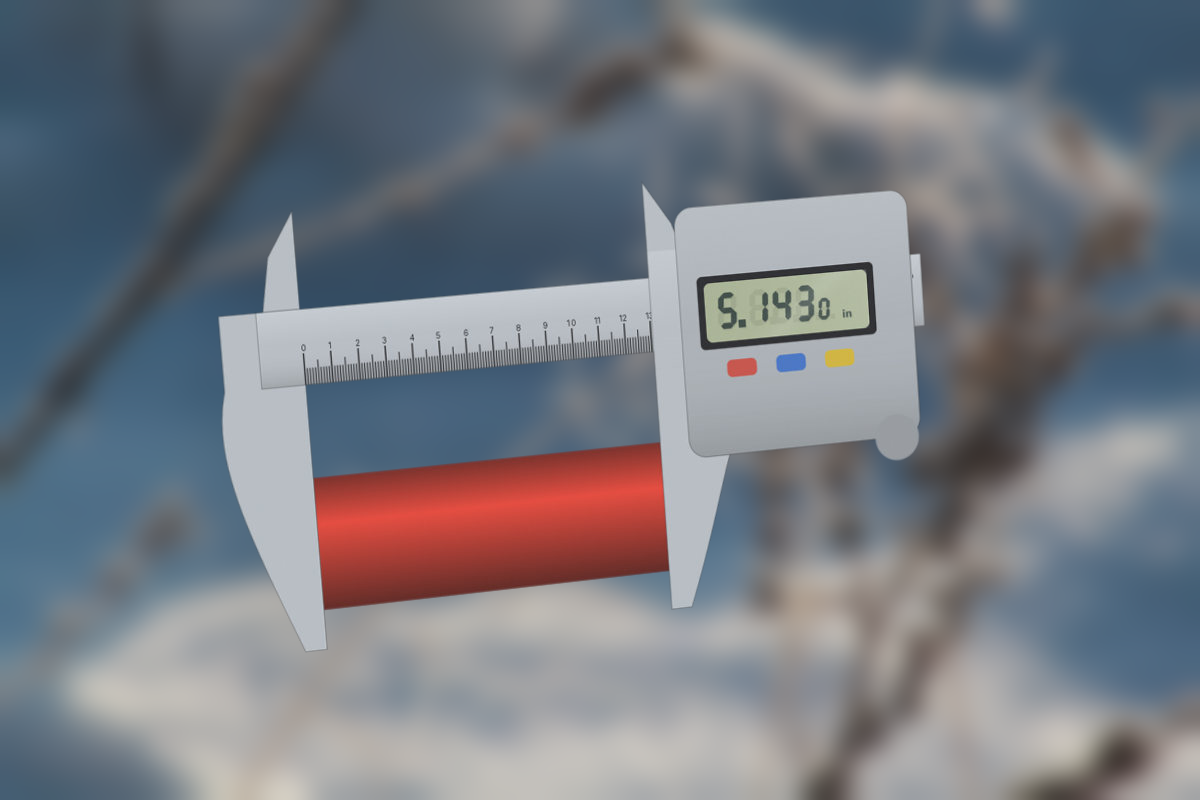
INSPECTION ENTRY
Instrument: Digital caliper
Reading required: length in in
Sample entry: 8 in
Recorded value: 5.1430 in
